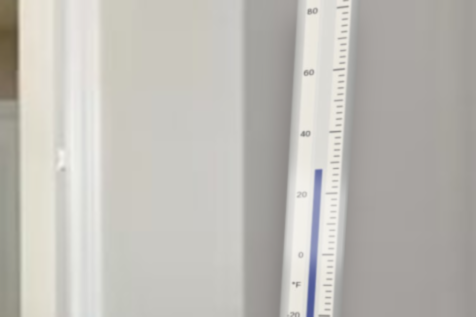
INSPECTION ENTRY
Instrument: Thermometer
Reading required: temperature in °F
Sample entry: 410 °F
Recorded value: 28 °F
